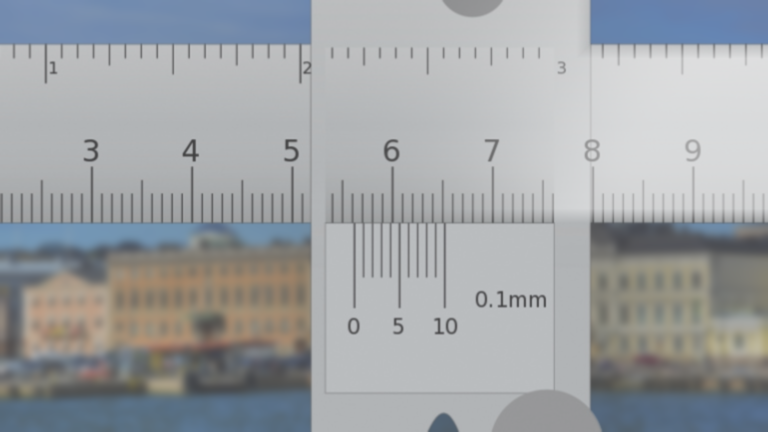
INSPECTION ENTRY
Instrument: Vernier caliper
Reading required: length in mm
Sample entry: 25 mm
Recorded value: 56.2 mm
